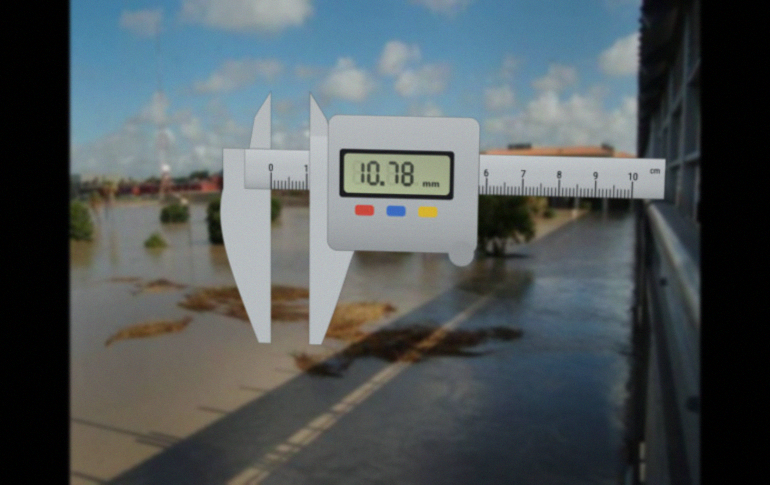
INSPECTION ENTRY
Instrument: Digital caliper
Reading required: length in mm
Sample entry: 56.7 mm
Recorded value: 10.78 mm
